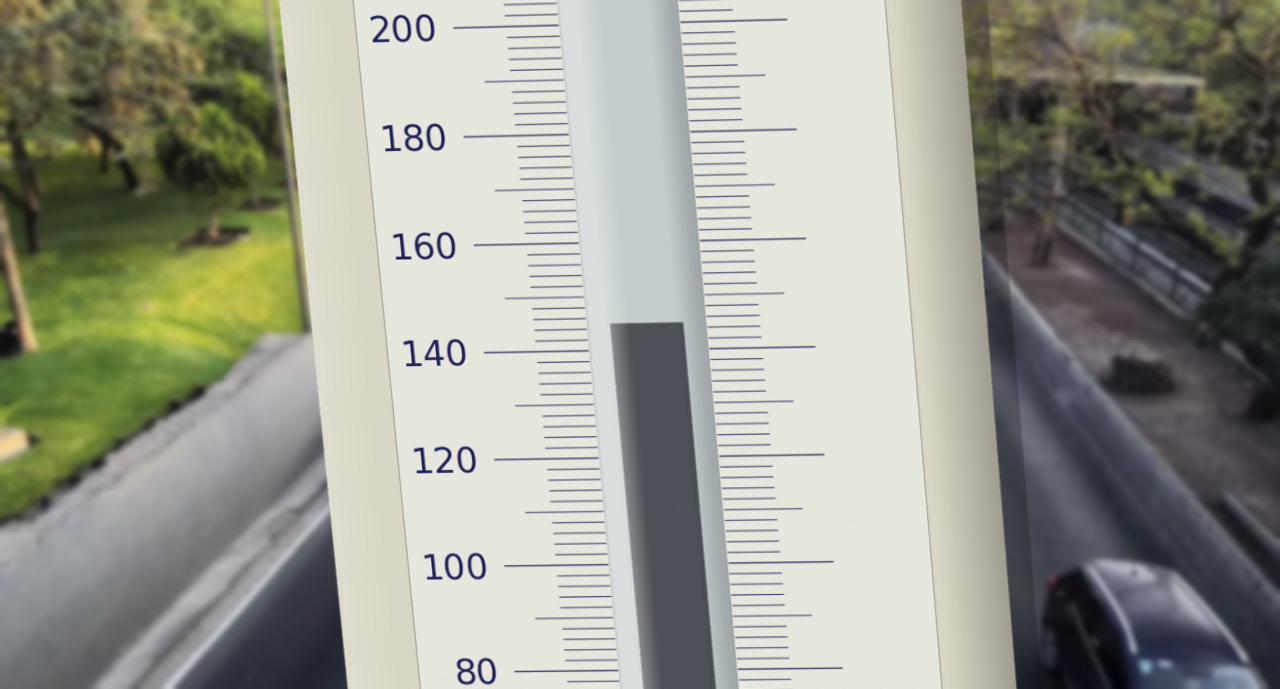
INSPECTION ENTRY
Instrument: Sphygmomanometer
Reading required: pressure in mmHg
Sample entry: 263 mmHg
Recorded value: 145 mmHg
